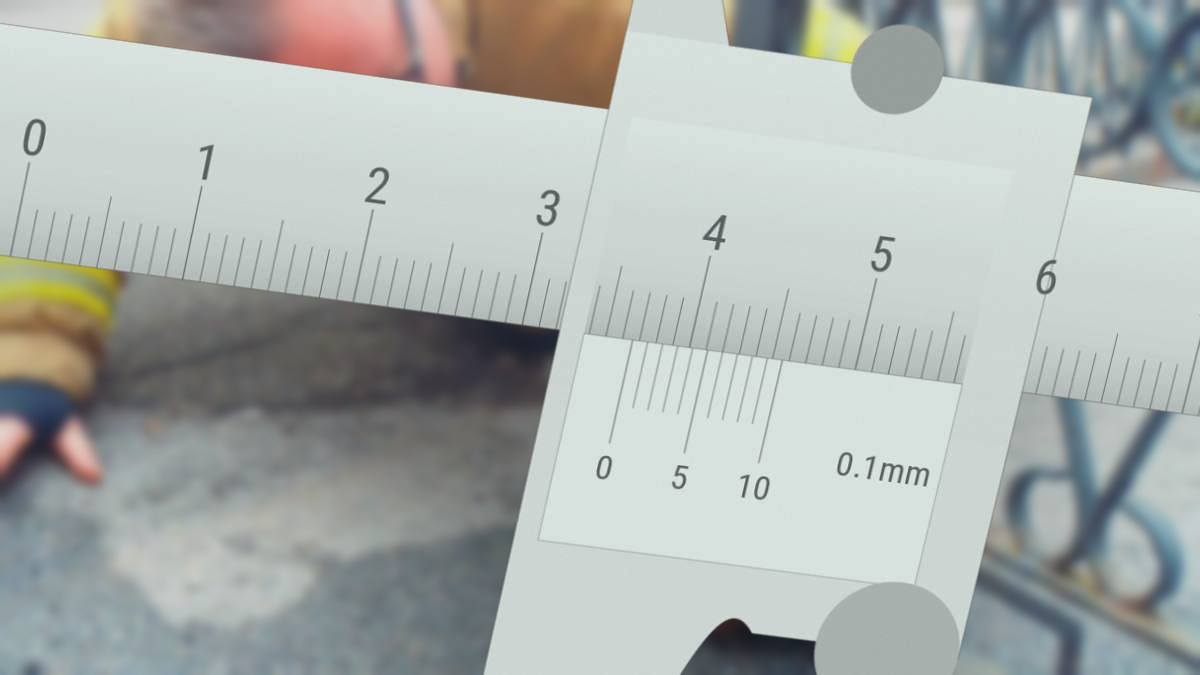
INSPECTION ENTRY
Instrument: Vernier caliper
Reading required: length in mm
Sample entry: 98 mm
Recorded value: 36.6 mm
